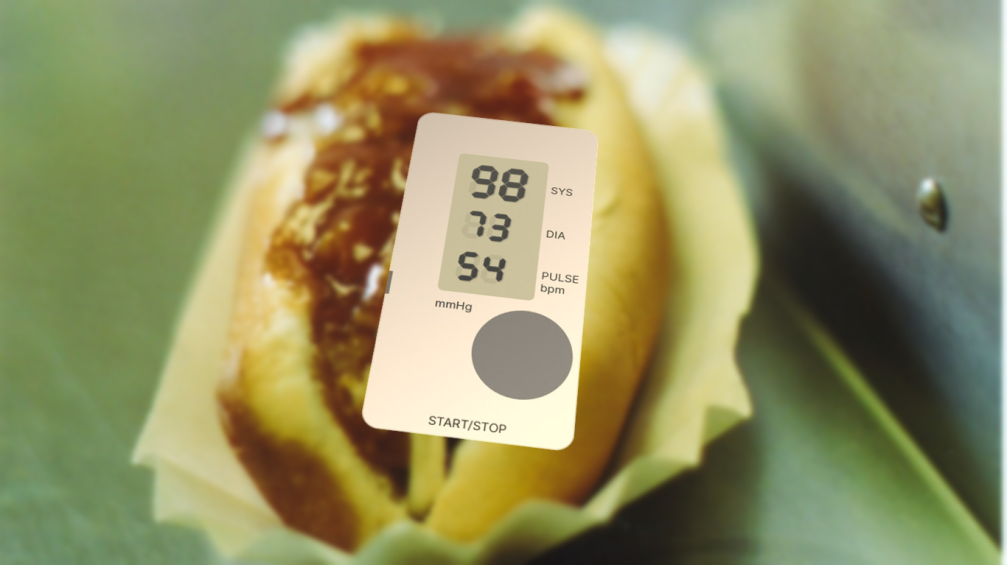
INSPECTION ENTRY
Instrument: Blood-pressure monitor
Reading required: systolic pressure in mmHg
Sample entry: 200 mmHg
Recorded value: 98 mmHg
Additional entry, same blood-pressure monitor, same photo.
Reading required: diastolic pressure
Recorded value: 73 mmHg
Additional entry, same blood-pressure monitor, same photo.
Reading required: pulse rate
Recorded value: 54 bpm
